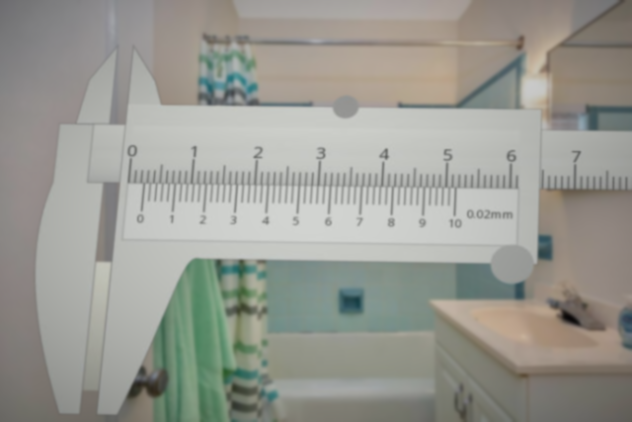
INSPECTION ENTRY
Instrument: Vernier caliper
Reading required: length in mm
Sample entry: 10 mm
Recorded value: 2.5 mm
